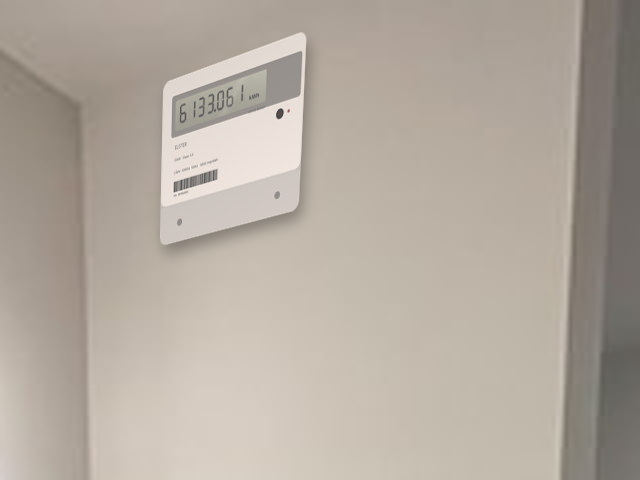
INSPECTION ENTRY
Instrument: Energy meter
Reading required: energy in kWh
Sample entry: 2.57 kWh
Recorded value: 6133.061 kWh
